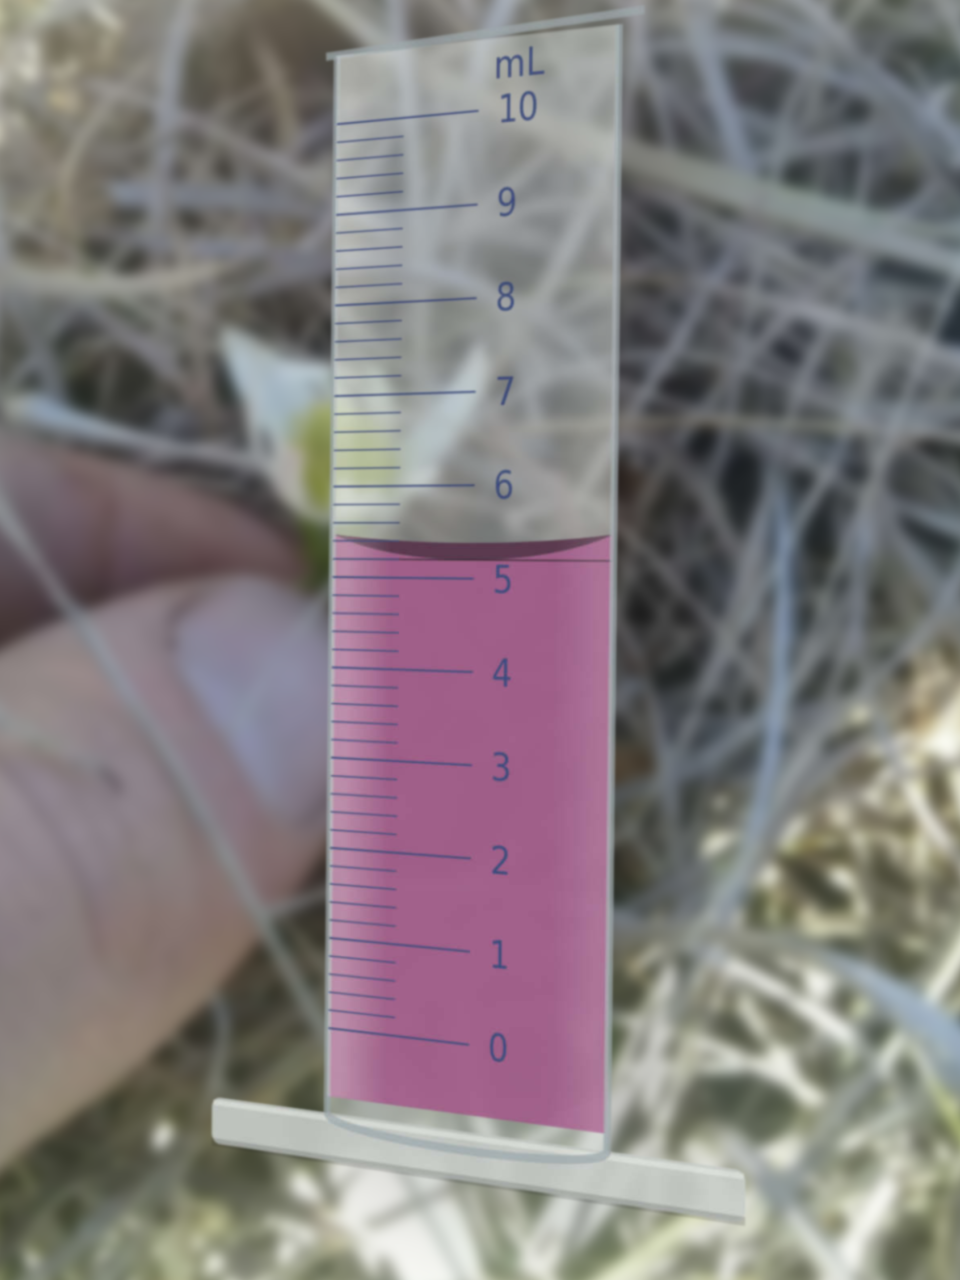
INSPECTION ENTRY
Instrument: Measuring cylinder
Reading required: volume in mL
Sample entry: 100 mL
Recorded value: 5.2 mL
